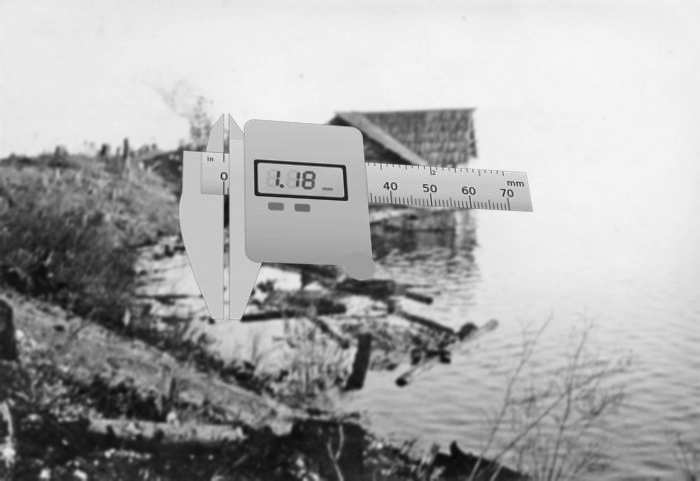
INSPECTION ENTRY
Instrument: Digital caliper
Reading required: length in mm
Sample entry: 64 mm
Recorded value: 1.18 mm
